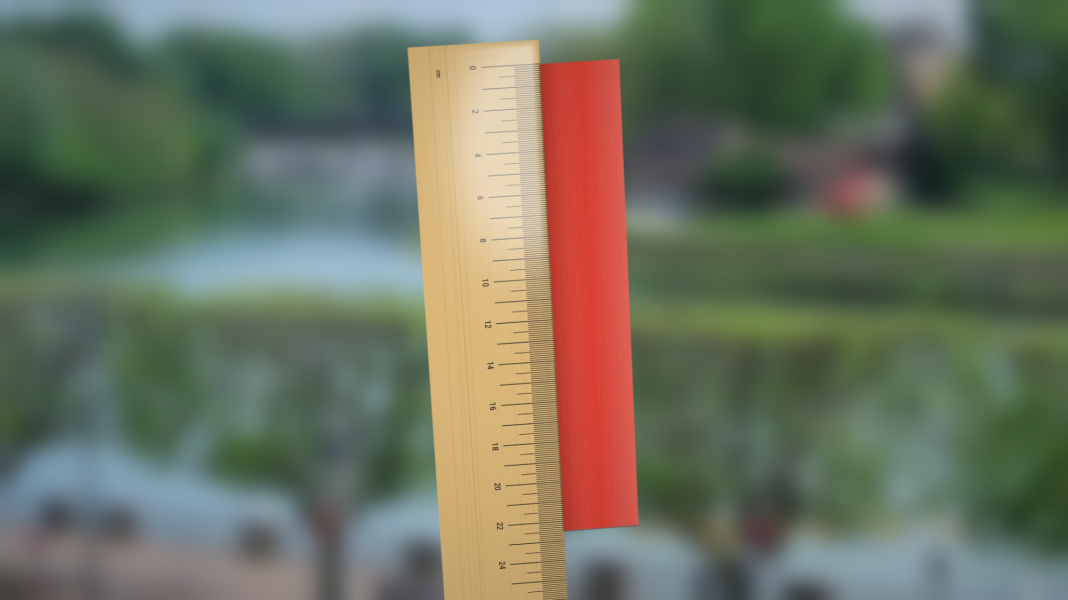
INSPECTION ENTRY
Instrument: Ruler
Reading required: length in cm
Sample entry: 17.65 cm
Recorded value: 22.5 cm
